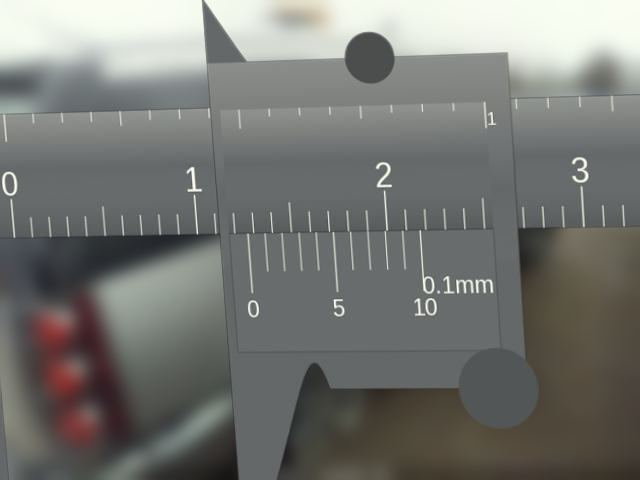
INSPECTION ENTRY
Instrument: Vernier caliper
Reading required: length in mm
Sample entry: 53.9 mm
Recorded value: 12.7 mm
